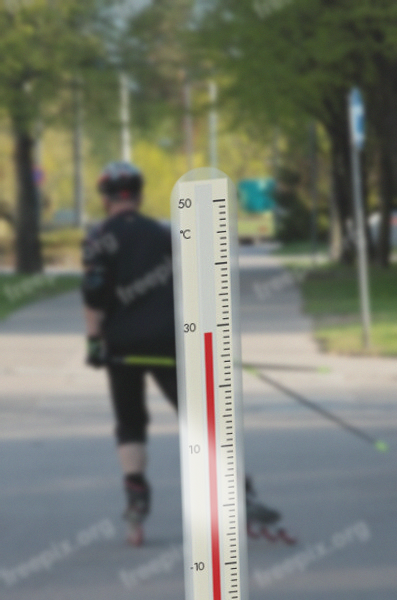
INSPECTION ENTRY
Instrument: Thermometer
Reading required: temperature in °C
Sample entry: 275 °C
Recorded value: 29 °C
